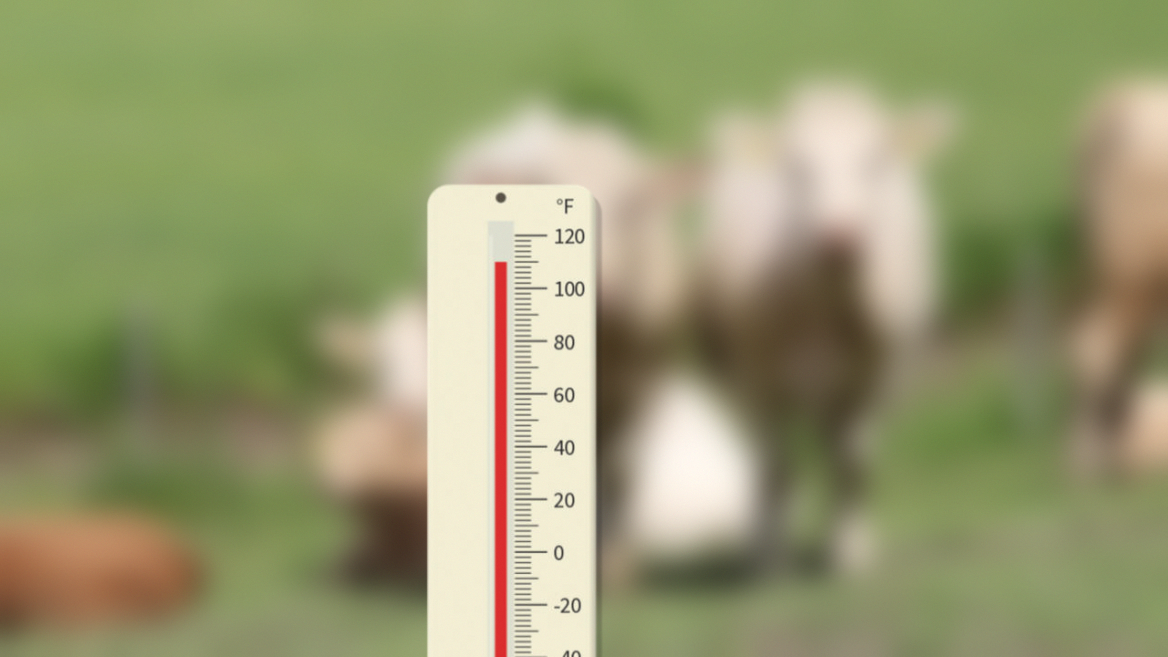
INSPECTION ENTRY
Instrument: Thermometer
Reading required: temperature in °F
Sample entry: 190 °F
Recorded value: 110 °F
